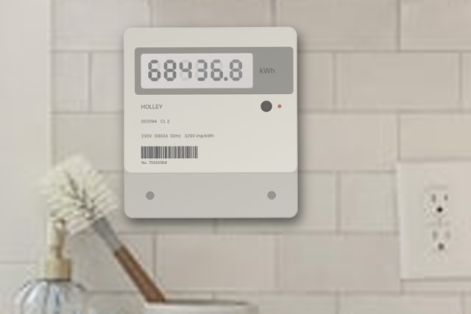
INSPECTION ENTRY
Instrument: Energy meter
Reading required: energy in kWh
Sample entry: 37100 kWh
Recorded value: 68436.8 kWh
